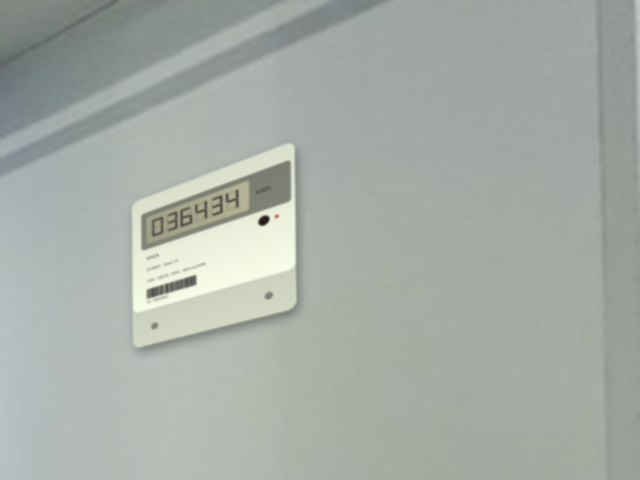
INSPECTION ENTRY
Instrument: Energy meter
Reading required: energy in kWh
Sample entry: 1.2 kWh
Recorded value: 36434 kWh
